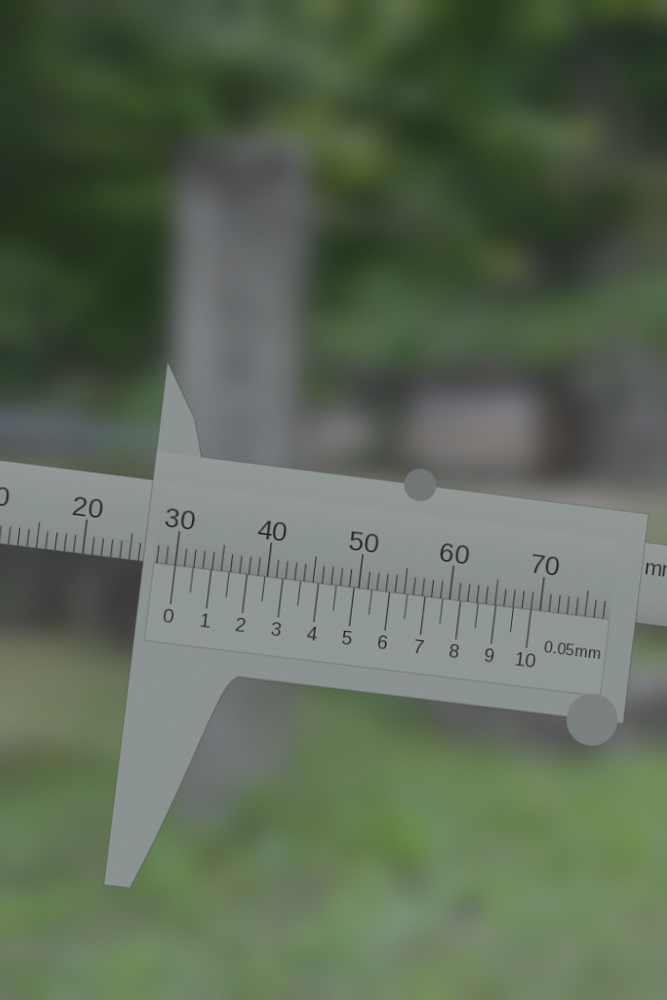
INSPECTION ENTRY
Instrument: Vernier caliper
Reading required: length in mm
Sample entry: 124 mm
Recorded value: 30.0 mm
